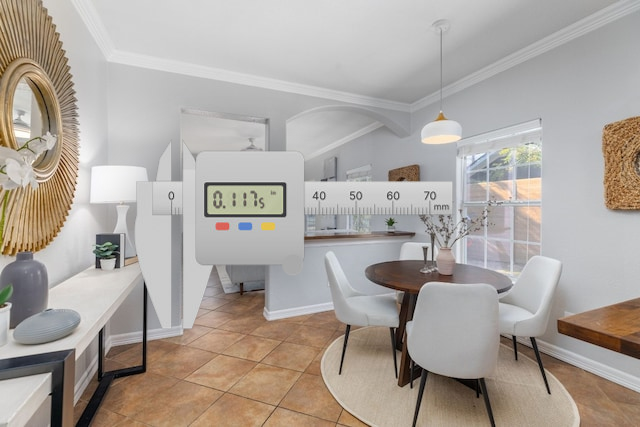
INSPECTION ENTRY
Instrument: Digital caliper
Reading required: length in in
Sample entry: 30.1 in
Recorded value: 0.1175 in
